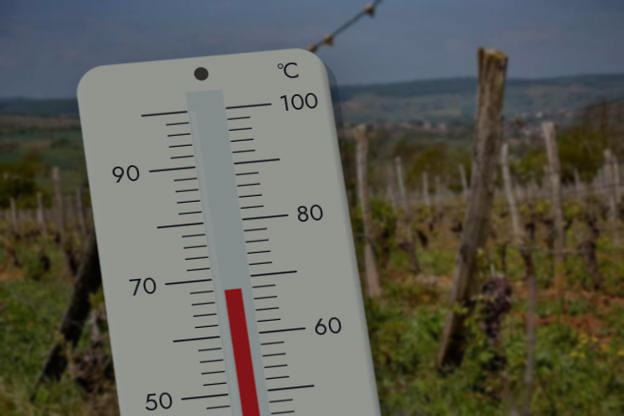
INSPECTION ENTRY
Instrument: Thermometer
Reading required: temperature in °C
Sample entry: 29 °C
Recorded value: 68 °C
